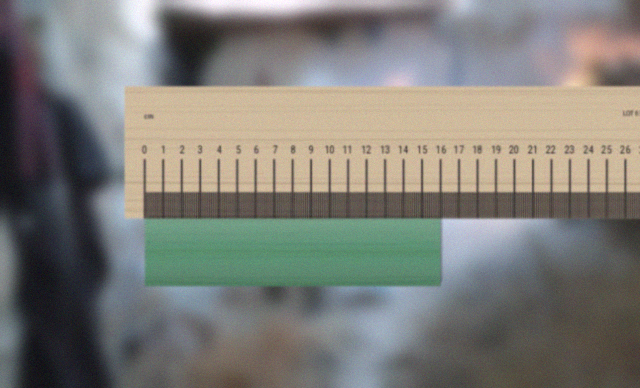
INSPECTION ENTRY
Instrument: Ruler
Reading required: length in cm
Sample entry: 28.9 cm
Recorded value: 16 cm
